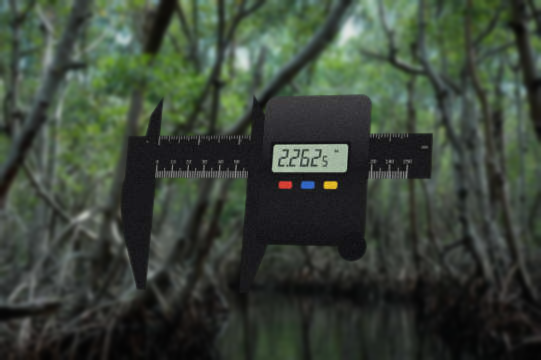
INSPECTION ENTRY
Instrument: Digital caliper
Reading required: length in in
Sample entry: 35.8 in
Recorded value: 2.2625 in
